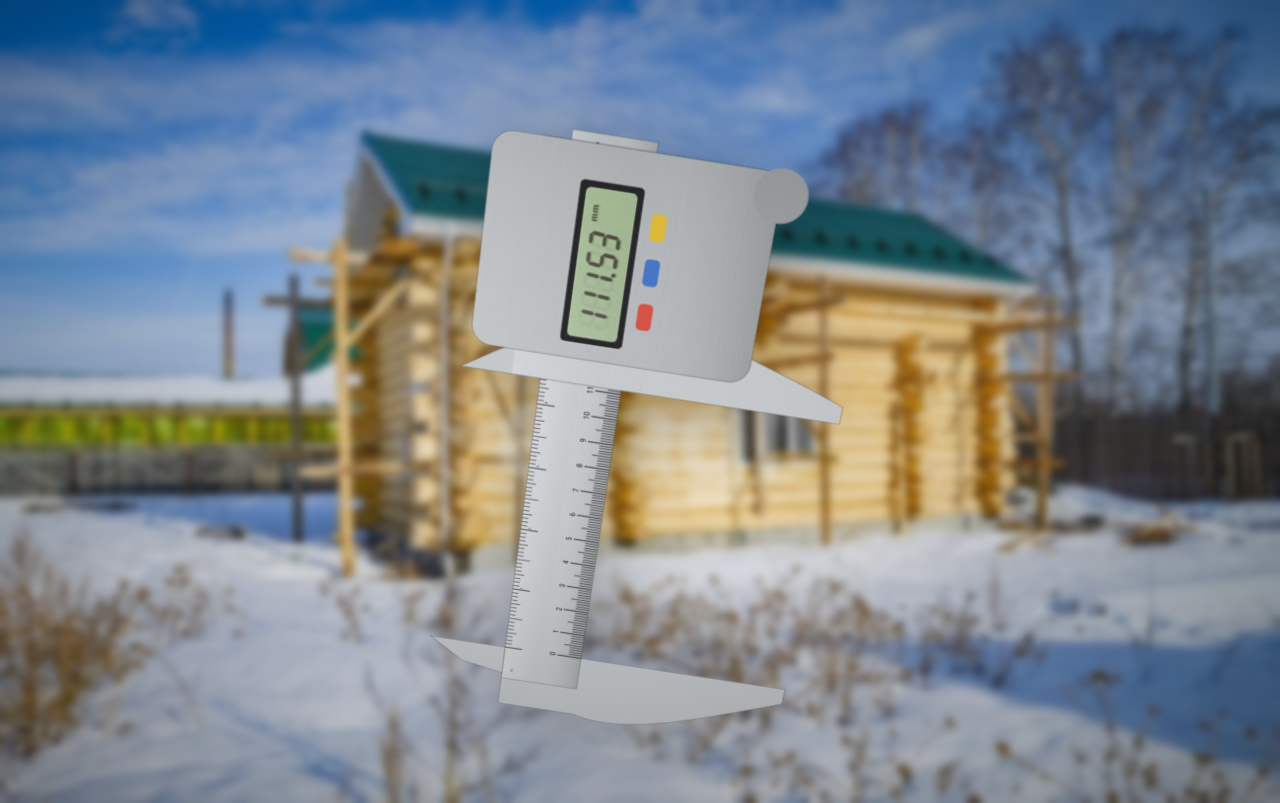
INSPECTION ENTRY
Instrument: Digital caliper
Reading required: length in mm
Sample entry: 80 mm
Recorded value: 111.53 mm
